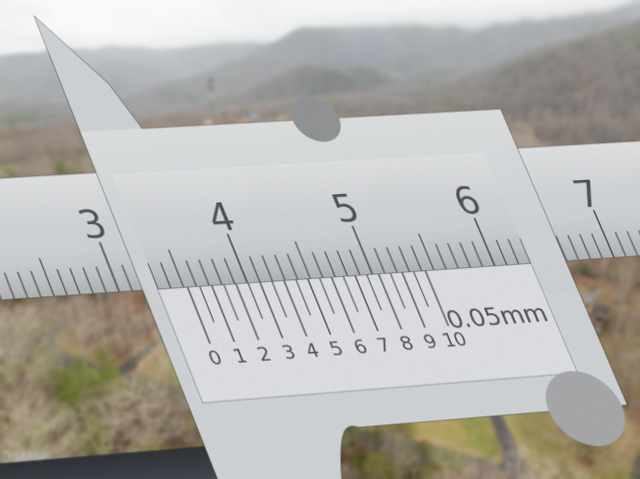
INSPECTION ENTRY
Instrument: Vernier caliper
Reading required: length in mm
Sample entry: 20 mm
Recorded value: 35.3 mm
